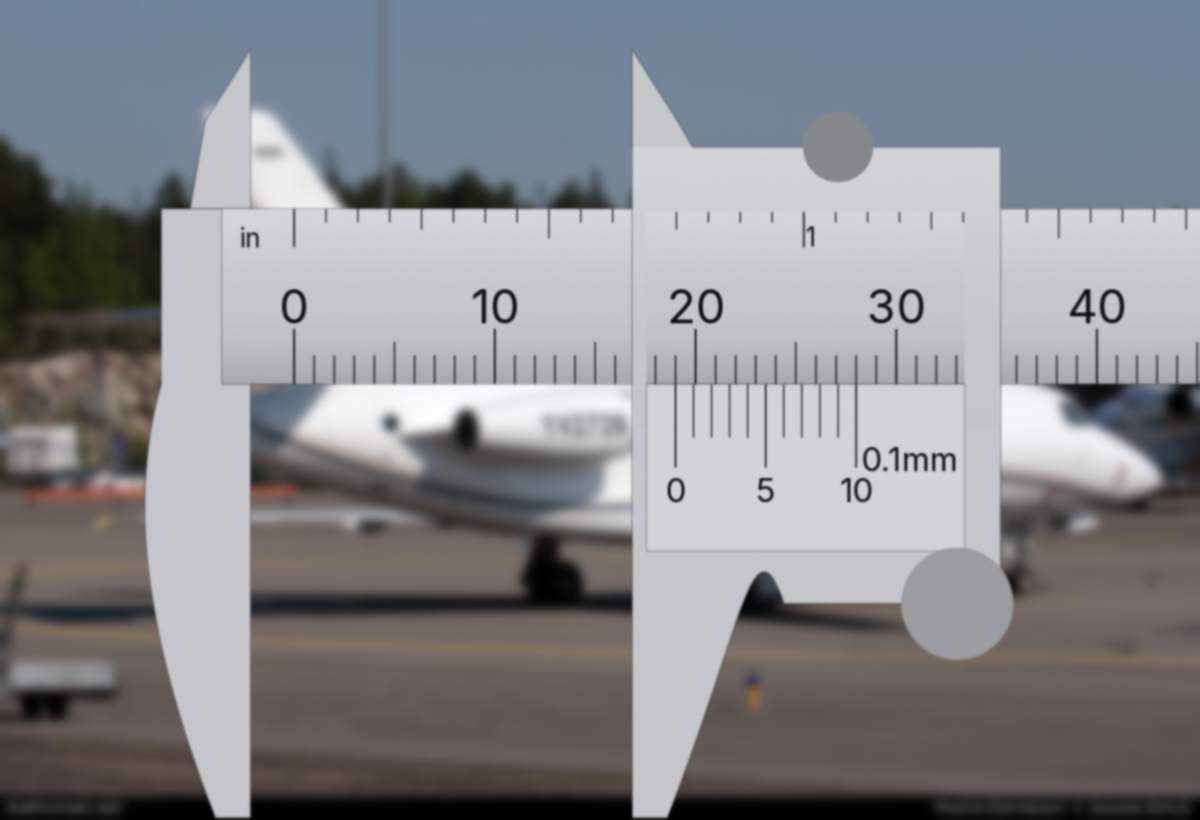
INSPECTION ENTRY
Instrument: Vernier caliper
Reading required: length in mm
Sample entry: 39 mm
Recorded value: 19.0 mm
